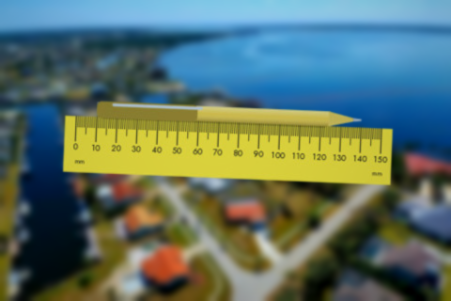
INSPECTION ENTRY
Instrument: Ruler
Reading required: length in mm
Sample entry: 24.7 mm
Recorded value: 130 mm
